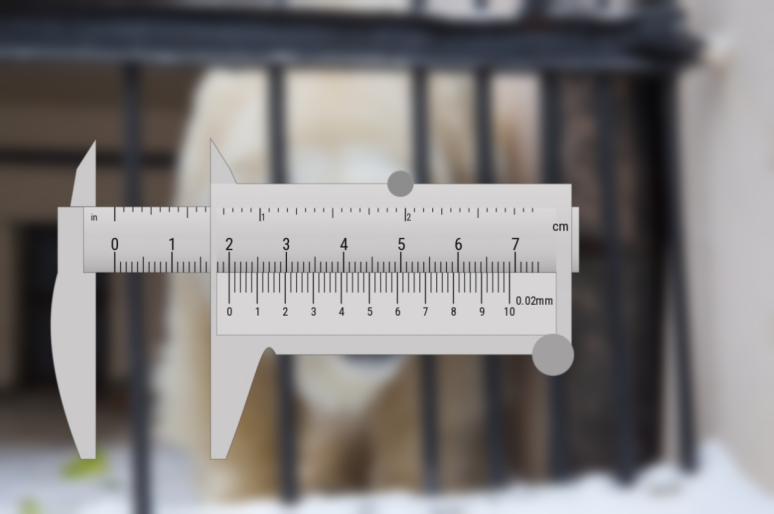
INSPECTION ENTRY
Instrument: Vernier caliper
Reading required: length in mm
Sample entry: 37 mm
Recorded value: 20.0 mm
